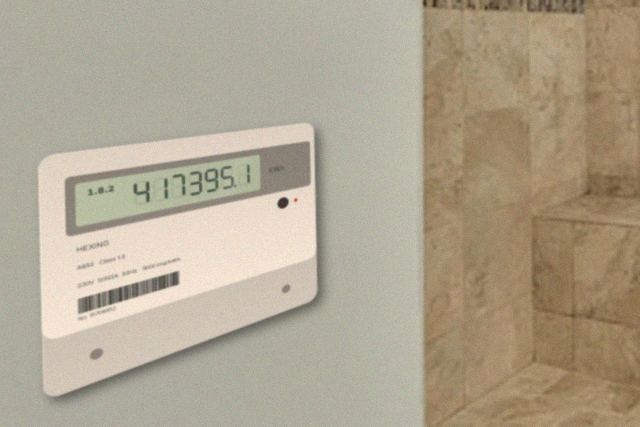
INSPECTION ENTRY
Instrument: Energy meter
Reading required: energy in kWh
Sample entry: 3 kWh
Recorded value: 417395.1 kWh
